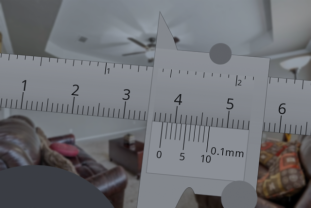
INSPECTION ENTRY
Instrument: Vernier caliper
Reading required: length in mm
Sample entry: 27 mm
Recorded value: 37.6 mm
